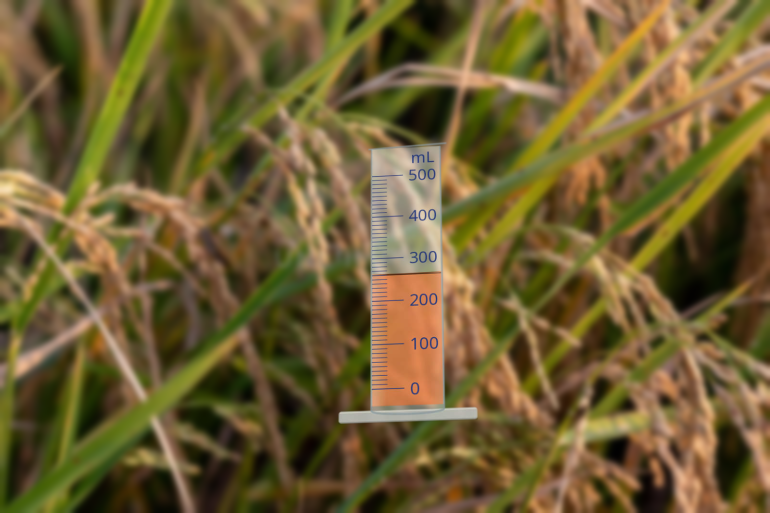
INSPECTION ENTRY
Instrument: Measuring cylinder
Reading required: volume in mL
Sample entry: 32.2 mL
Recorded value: 260 mL
